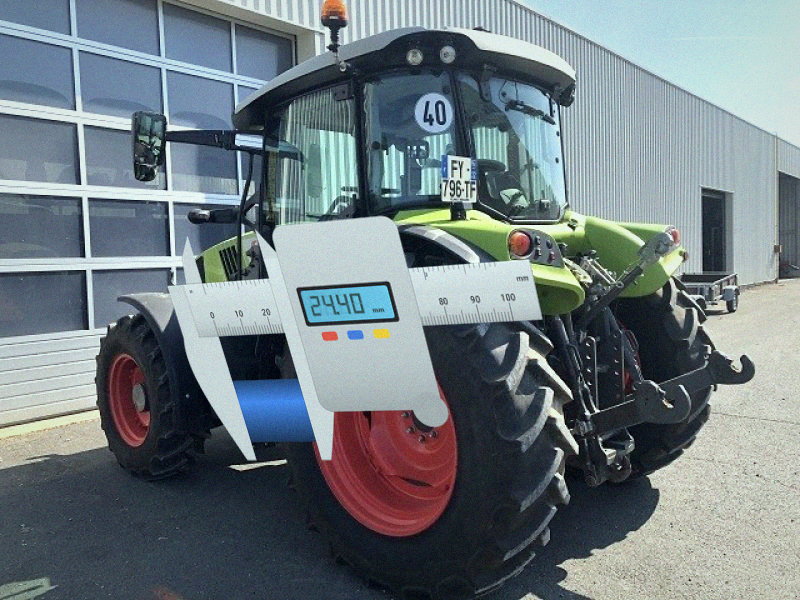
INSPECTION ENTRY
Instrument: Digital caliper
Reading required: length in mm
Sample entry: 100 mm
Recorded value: 24.40 mm
